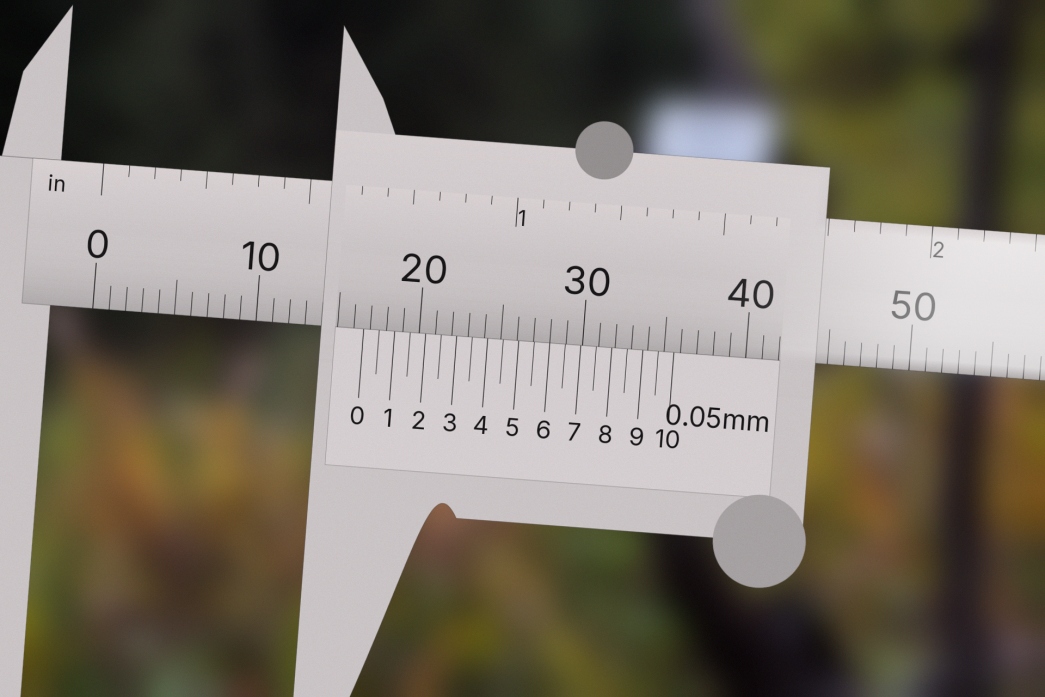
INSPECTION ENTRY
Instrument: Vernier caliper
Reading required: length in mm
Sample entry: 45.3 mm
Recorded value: 16.6 mm
